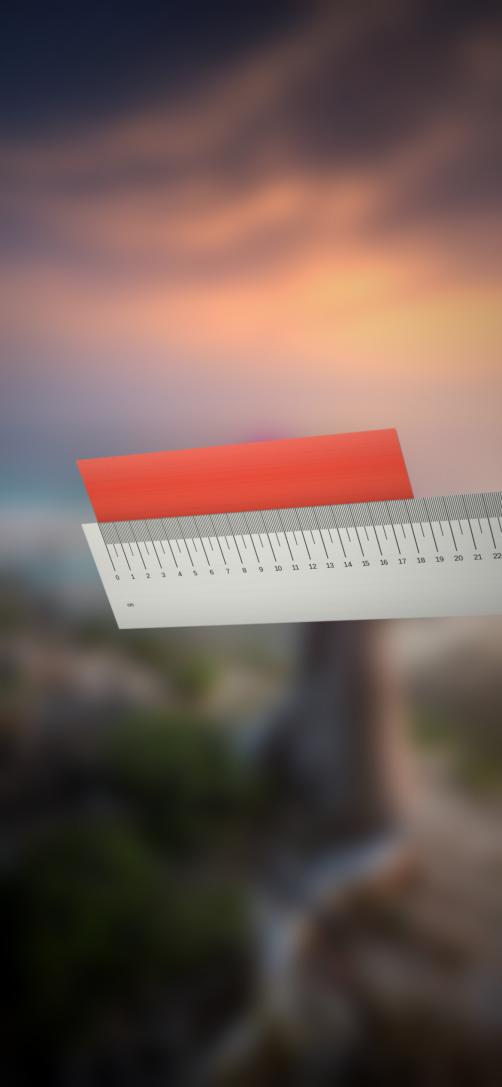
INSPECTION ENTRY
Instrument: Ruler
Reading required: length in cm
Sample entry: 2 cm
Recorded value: 18.5 cm
